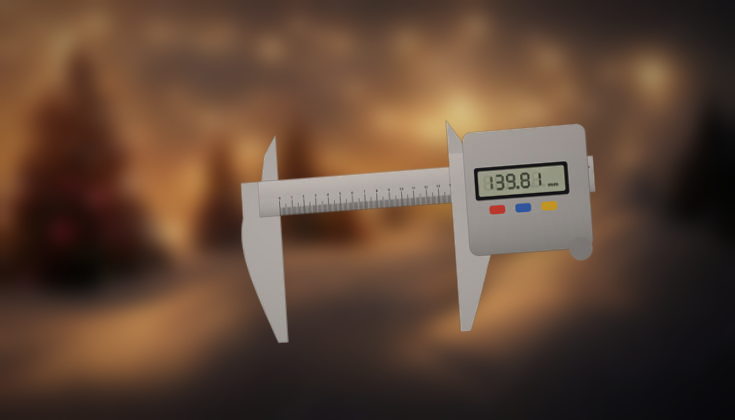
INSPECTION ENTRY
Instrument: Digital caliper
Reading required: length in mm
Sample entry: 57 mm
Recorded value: 139.81 mm
